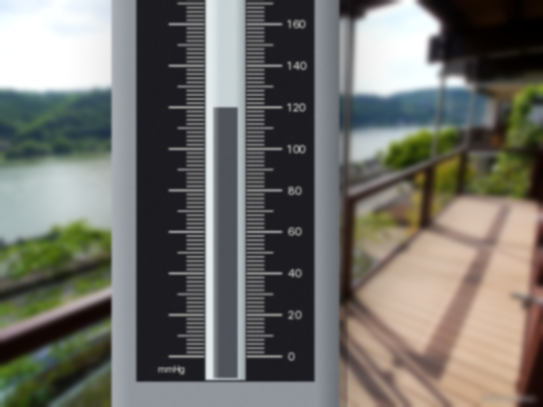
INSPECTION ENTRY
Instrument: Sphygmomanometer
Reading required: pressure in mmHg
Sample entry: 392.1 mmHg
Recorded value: 120 mmHg
